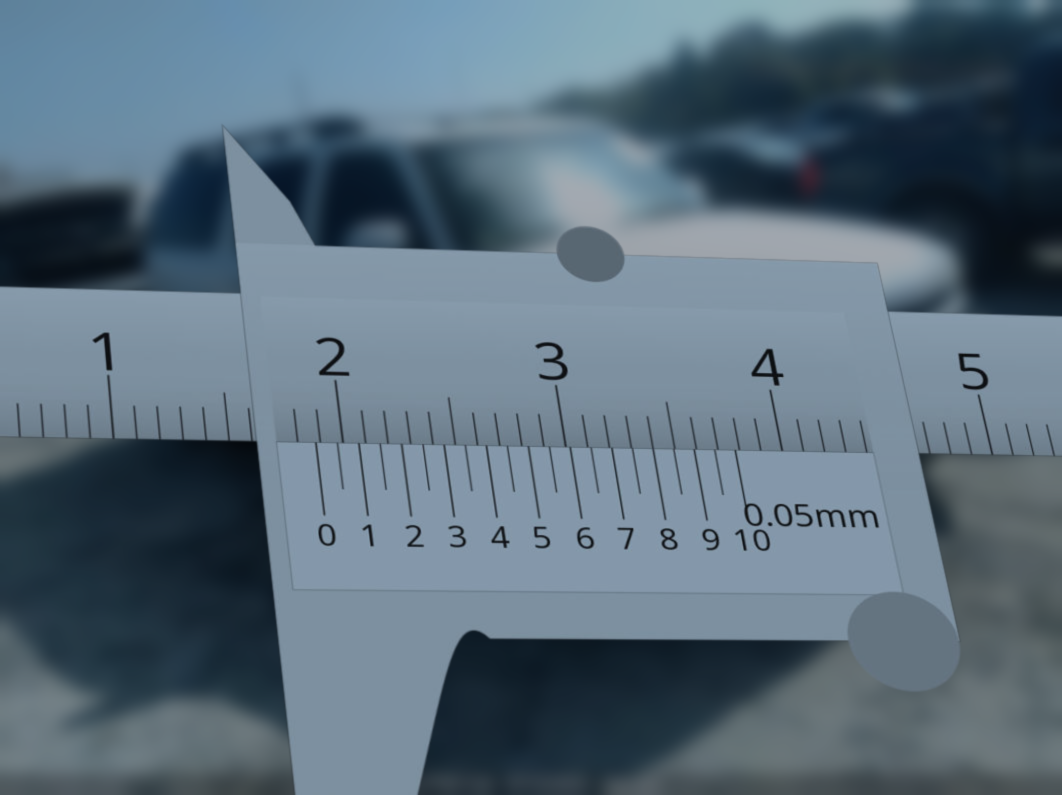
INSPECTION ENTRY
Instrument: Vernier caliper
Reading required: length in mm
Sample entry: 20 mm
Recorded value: 18.8 mm
